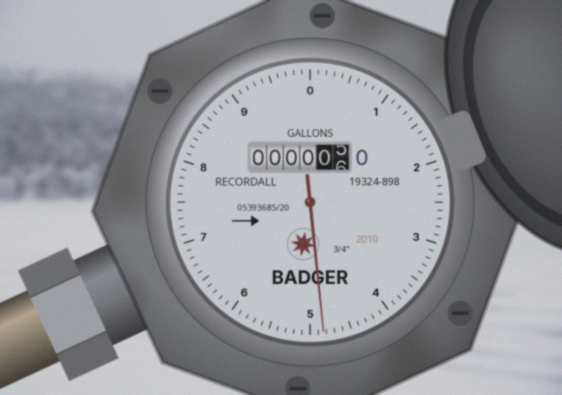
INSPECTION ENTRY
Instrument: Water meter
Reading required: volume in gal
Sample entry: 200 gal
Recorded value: 54.8 gal
